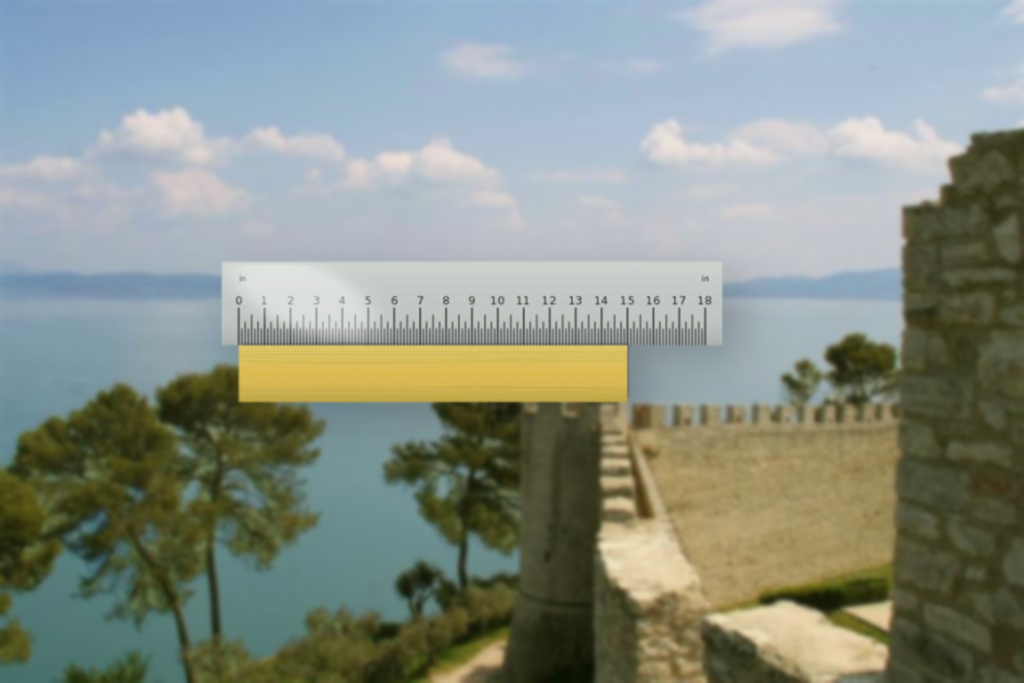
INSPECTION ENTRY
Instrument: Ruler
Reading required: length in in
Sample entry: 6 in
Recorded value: 15 in
